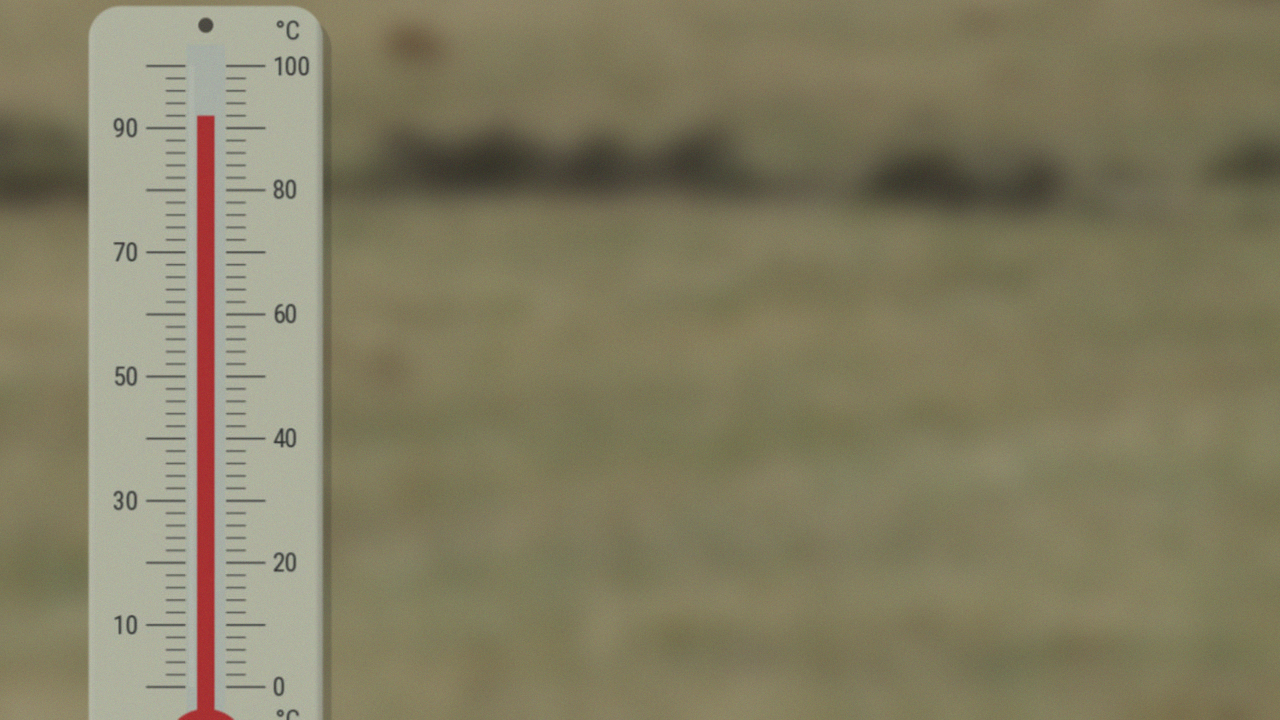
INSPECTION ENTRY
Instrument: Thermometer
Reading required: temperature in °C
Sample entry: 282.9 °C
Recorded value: 92 °C
